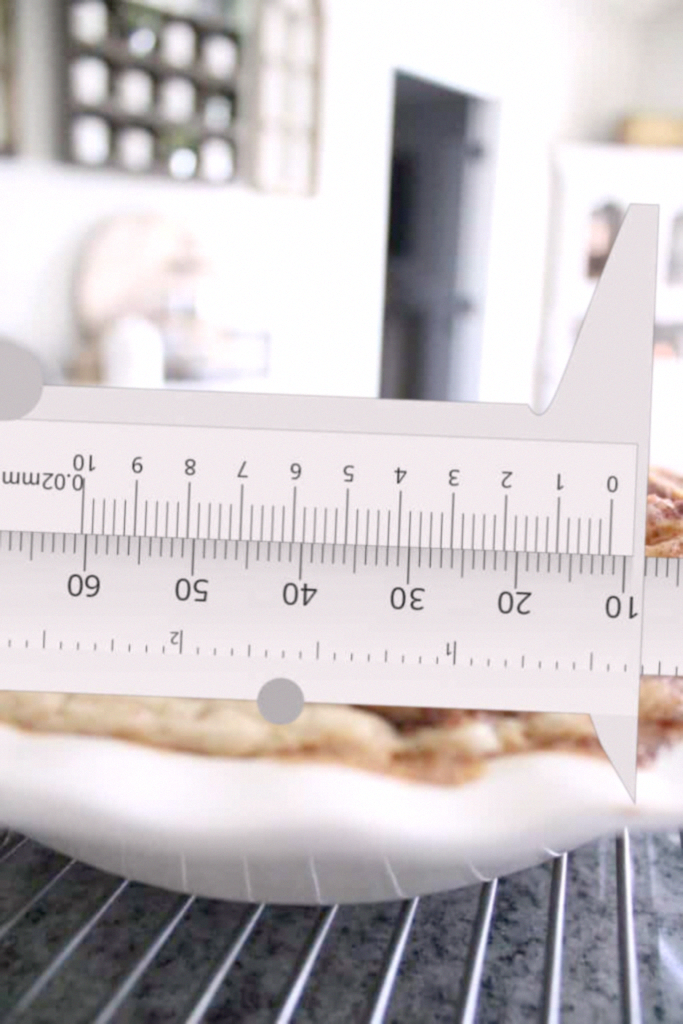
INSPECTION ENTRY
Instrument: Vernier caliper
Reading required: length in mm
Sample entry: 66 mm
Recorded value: 11.4 mm
